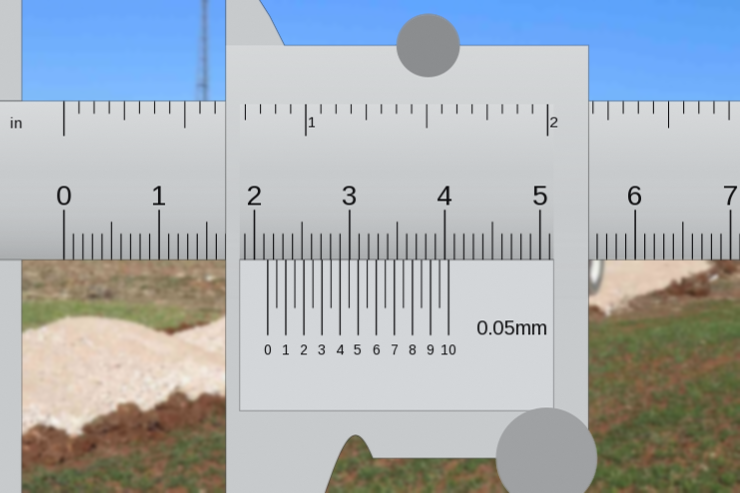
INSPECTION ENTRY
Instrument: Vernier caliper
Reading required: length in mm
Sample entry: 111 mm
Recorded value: 21.4 mm
